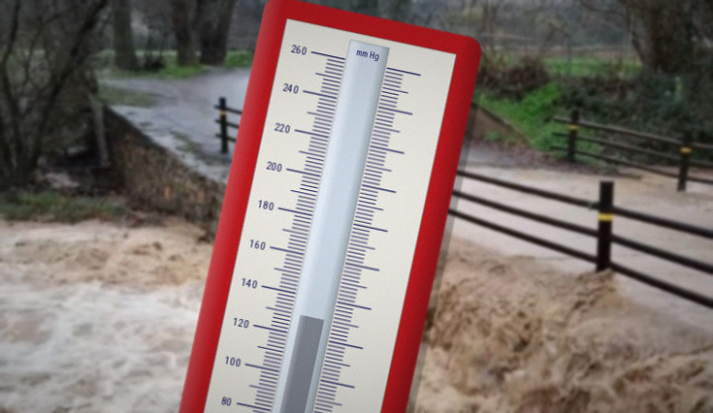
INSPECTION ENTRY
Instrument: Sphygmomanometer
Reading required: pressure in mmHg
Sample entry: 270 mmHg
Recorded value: 130 mmHg
